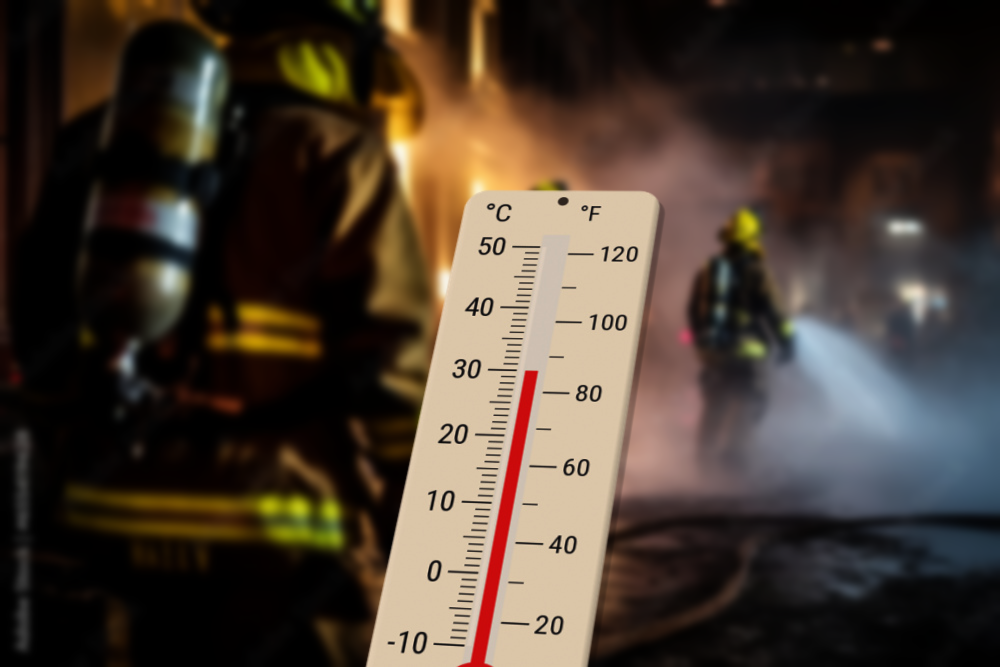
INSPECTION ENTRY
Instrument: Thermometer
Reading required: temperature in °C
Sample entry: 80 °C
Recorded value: 30 °C
